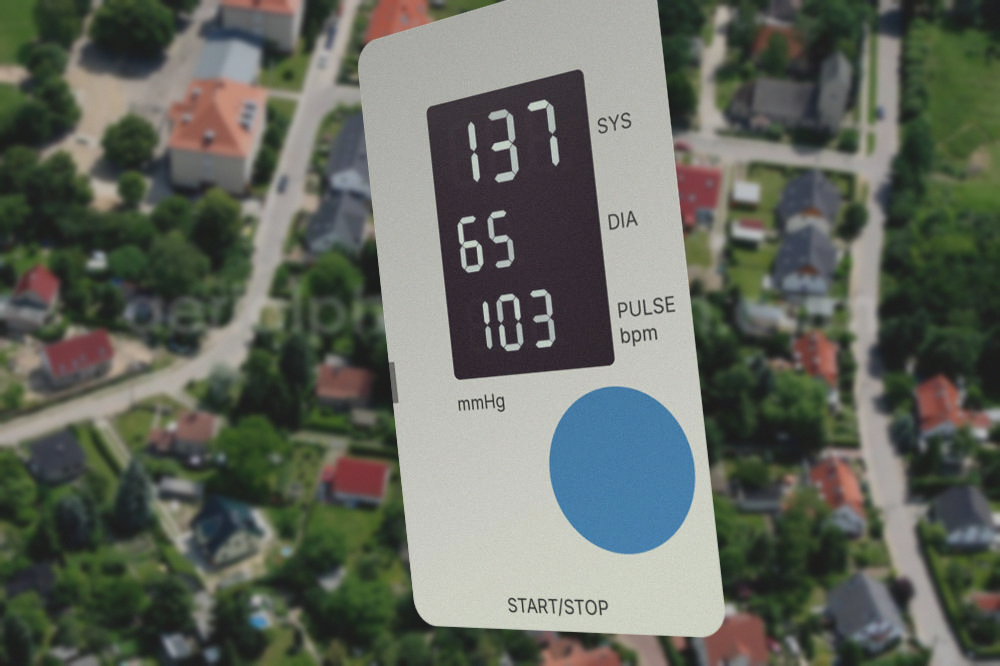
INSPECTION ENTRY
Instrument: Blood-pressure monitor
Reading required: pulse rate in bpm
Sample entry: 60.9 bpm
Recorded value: 103 bpm
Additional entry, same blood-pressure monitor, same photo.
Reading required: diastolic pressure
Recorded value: 65 mmHg
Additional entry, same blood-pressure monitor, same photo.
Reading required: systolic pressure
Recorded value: 137 mmHg
